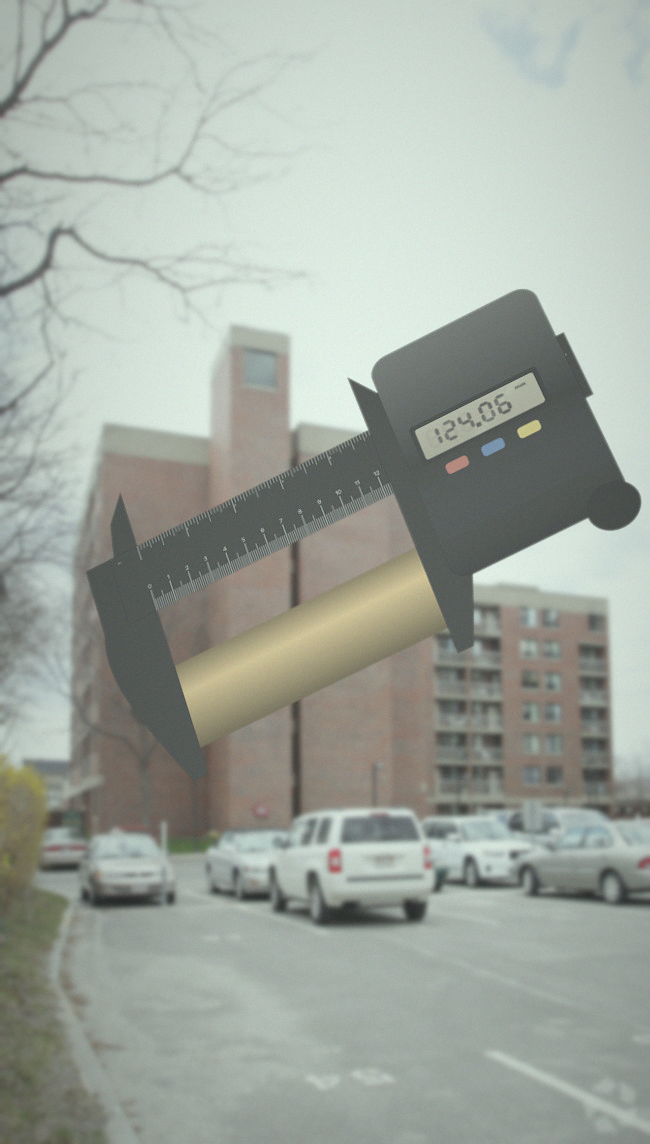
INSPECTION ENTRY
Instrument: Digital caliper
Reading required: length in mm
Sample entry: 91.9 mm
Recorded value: 124.06 mm
